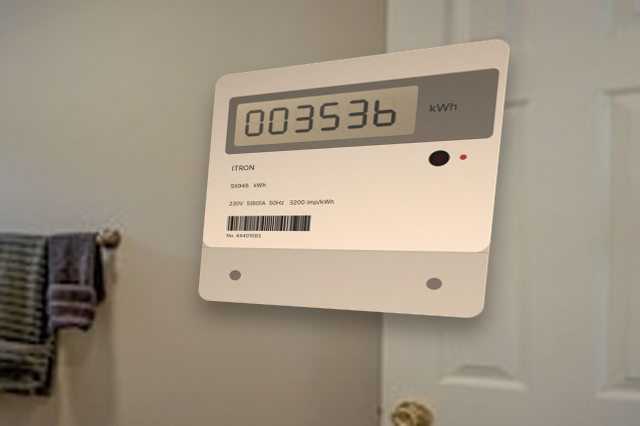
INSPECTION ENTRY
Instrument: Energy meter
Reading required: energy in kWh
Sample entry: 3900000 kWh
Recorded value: 3536 kWh
